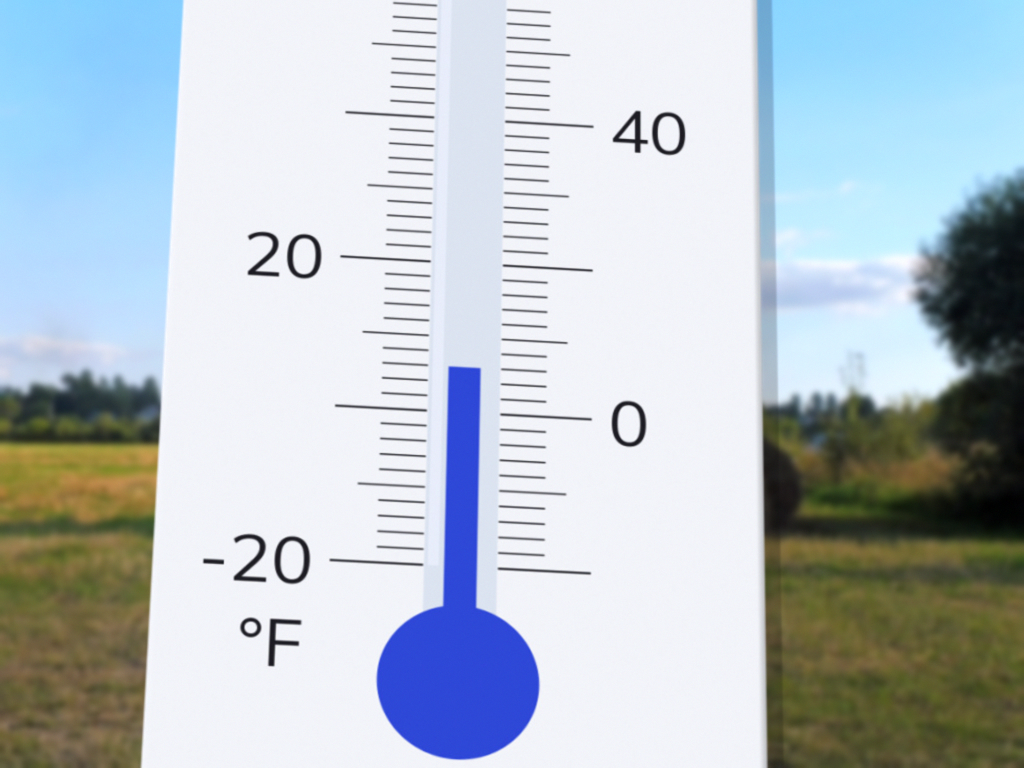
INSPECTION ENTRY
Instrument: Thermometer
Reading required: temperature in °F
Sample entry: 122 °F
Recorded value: 6 °F
